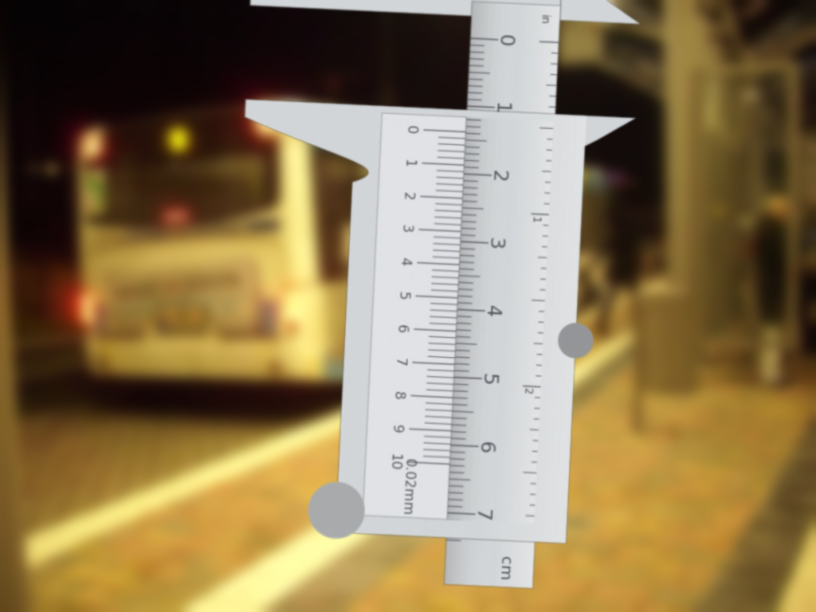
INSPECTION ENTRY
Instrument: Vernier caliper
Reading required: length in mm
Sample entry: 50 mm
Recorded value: 13.8 mm
